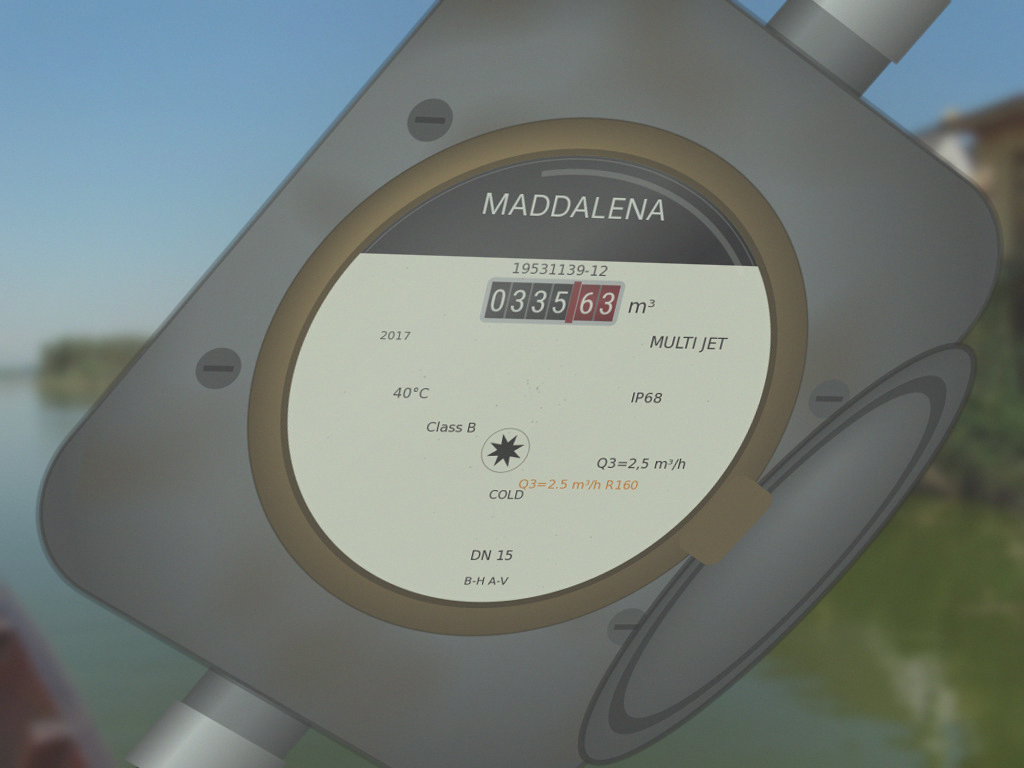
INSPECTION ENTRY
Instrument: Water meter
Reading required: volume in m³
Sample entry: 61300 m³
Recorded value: 335.63 m³
